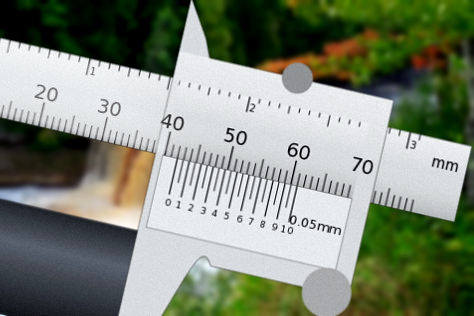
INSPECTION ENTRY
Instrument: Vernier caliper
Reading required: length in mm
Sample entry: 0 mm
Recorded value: 42.0 mm
